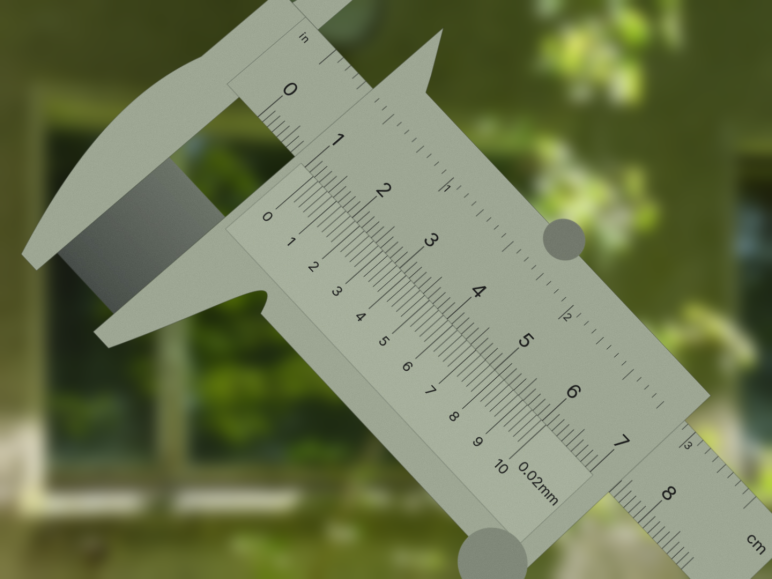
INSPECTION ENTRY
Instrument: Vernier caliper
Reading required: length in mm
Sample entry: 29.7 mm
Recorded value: 11.8 mm
